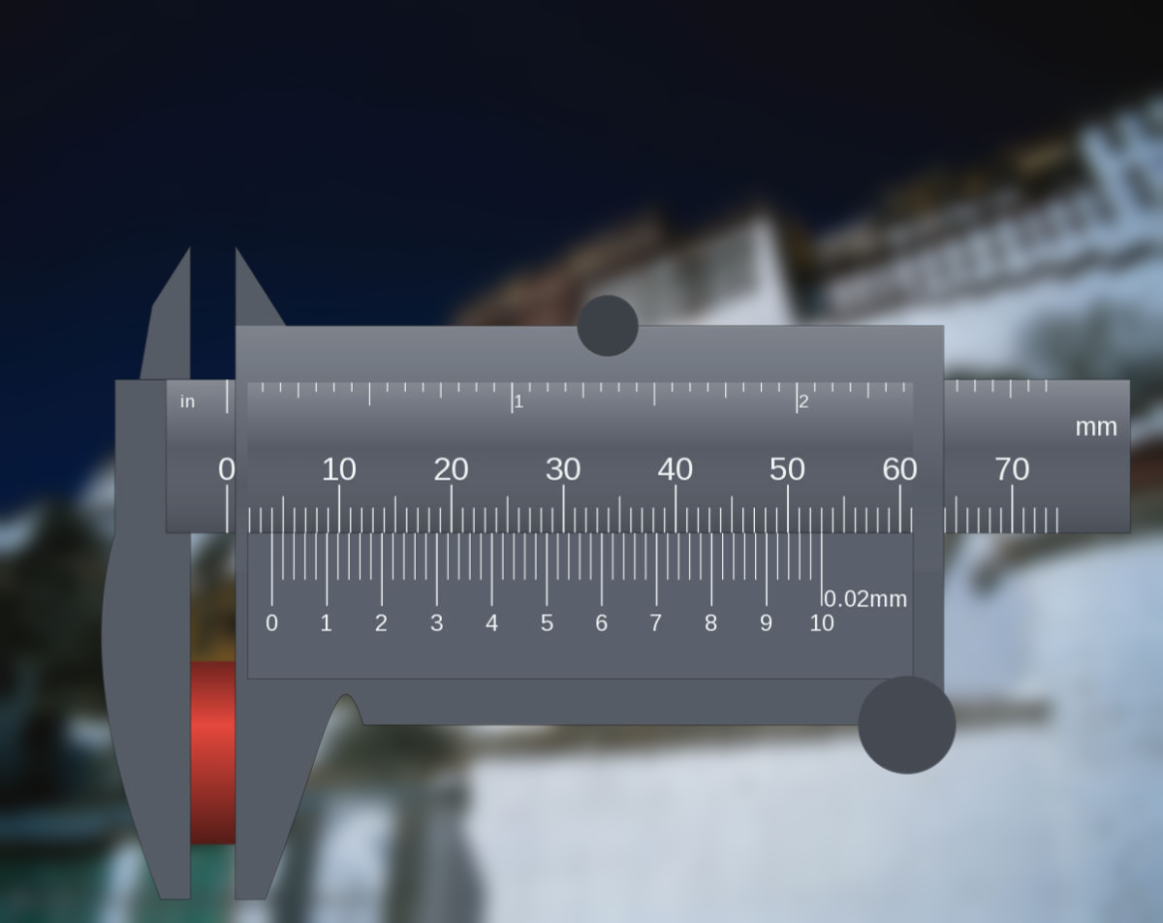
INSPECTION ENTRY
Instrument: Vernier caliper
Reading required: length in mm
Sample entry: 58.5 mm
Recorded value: 4.0 mm
